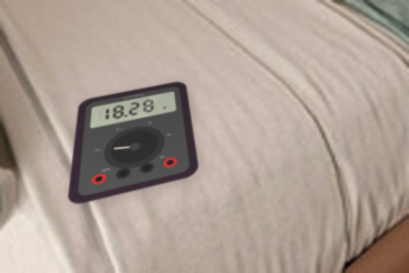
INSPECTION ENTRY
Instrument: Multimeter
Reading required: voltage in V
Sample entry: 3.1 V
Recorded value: 18.28 V
